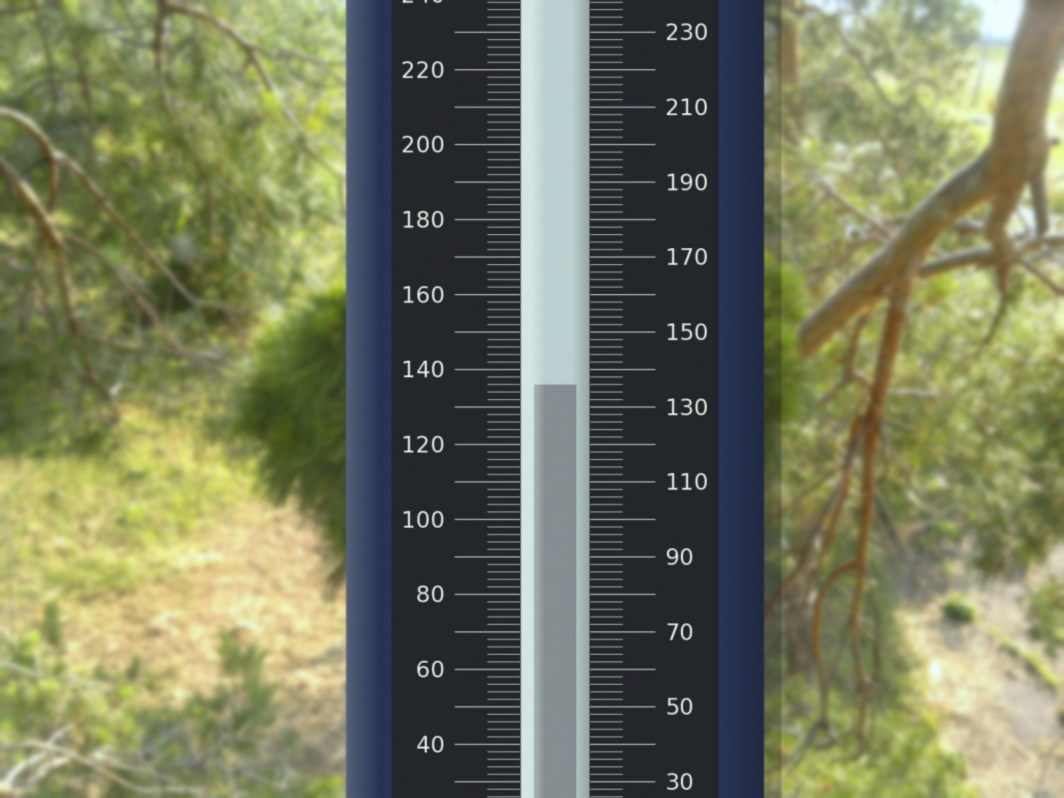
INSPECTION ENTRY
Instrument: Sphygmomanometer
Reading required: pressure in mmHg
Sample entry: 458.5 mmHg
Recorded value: 136 mmHg
